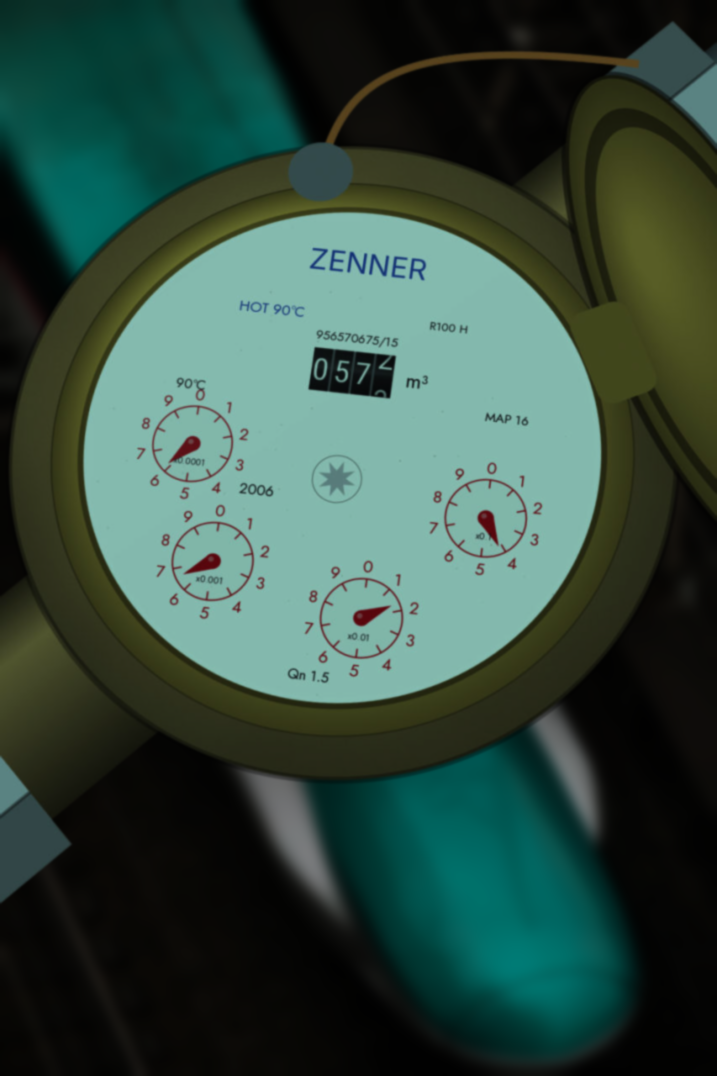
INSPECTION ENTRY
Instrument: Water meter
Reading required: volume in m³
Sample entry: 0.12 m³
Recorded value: 572.4166 m³
